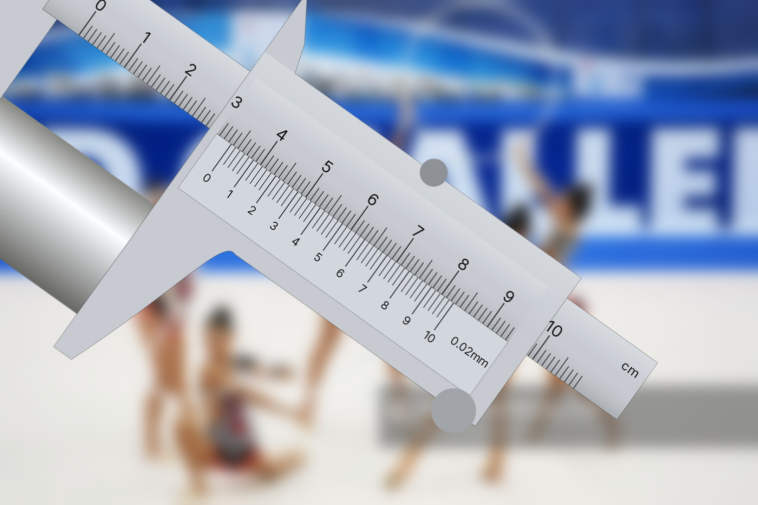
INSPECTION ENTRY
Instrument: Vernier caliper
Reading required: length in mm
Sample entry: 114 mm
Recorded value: 33.6 mm
